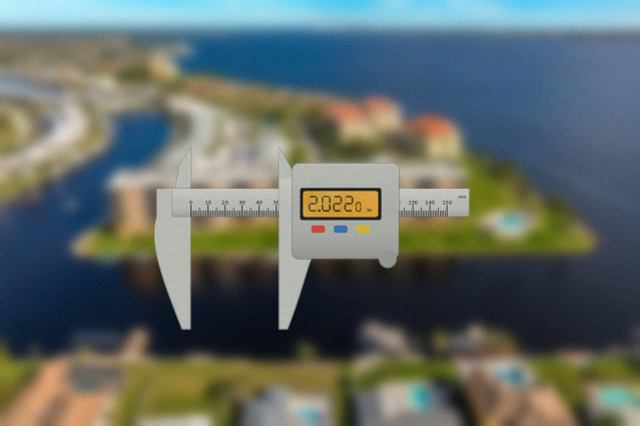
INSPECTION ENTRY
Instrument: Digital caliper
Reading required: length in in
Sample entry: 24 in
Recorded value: 2.0220 in
